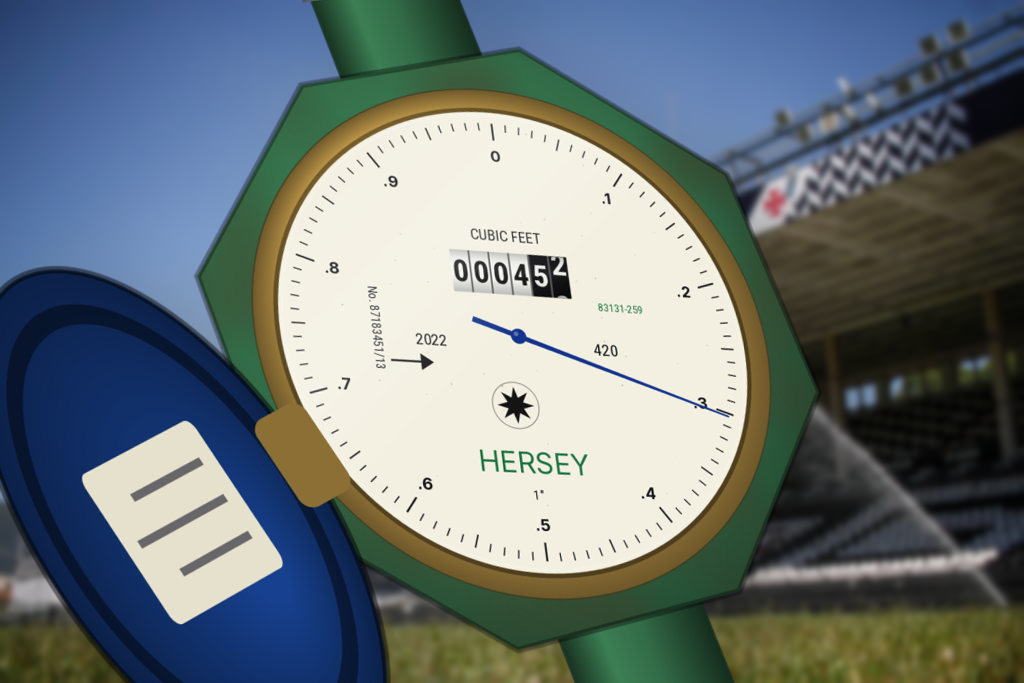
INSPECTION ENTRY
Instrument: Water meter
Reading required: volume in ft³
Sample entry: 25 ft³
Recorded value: 452.30 ft³
